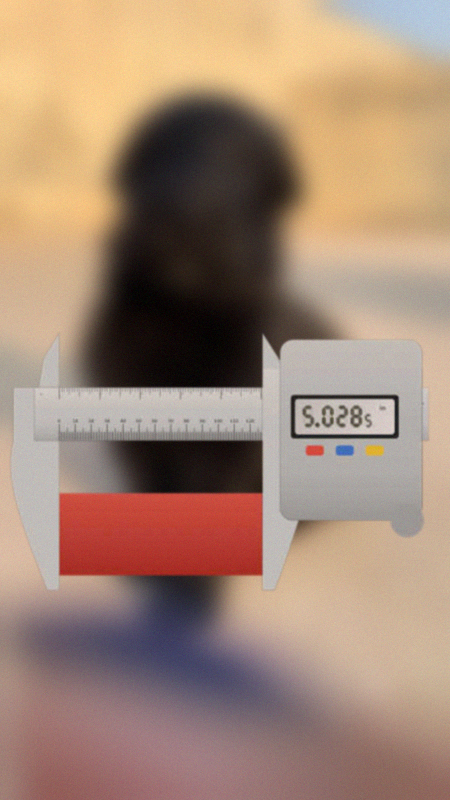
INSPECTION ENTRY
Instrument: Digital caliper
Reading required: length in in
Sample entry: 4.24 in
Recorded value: 5.0285 in
